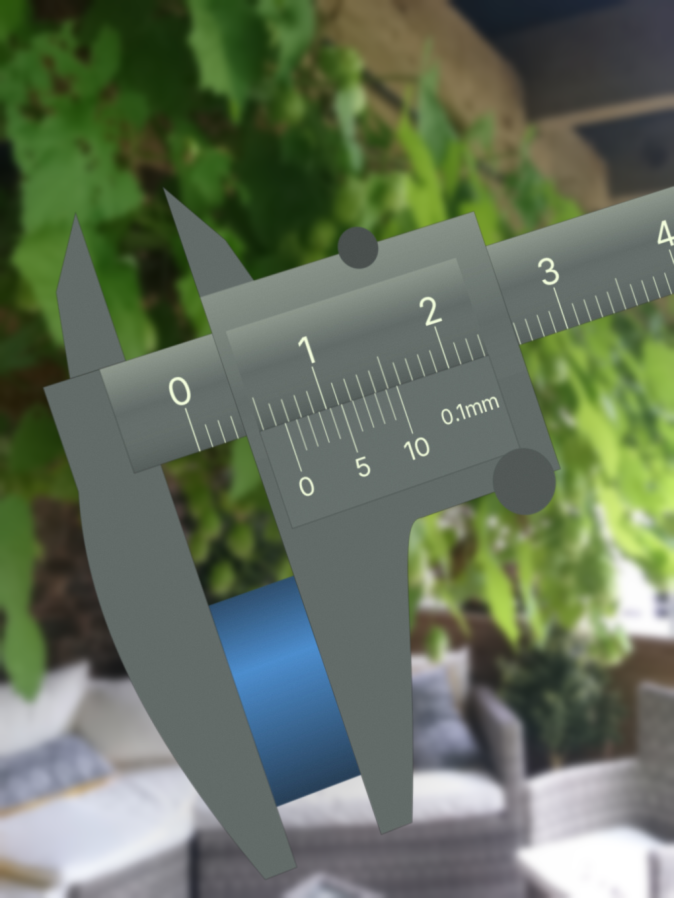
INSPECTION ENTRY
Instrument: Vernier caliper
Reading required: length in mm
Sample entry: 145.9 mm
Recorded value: 6.7 mm
